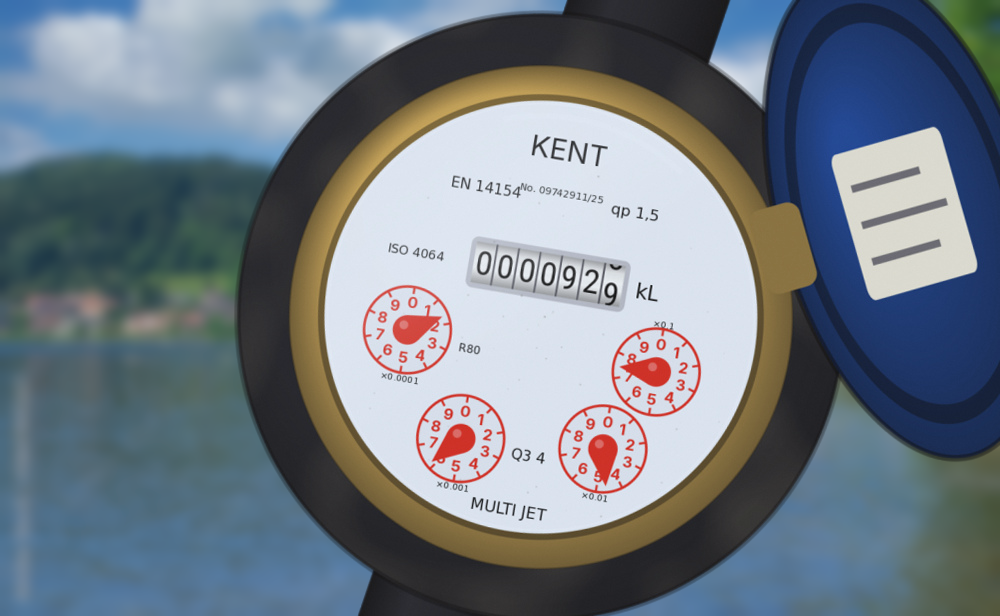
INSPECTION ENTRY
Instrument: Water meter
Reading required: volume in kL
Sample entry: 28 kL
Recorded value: 928.7461 kL
